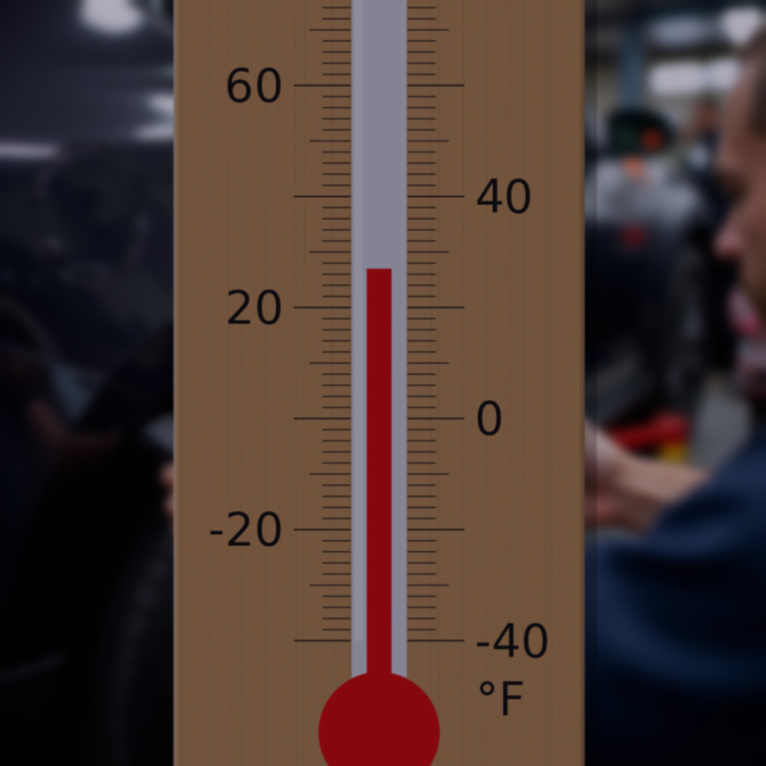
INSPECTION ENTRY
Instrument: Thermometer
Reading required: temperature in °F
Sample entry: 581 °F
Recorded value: 27 °F
